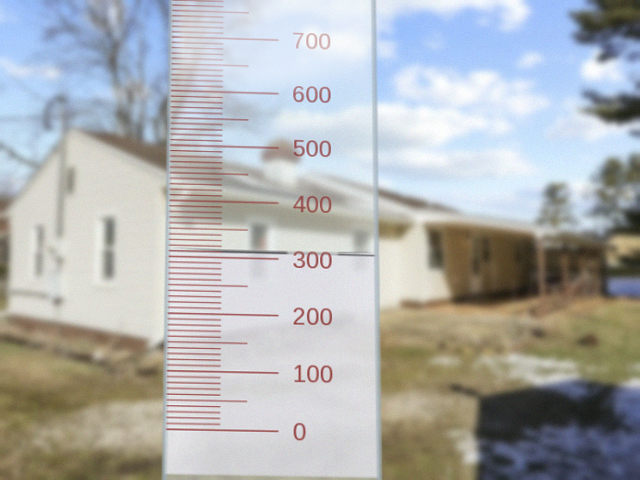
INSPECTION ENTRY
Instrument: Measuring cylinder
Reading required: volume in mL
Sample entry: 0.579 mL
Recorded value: 310 mL
